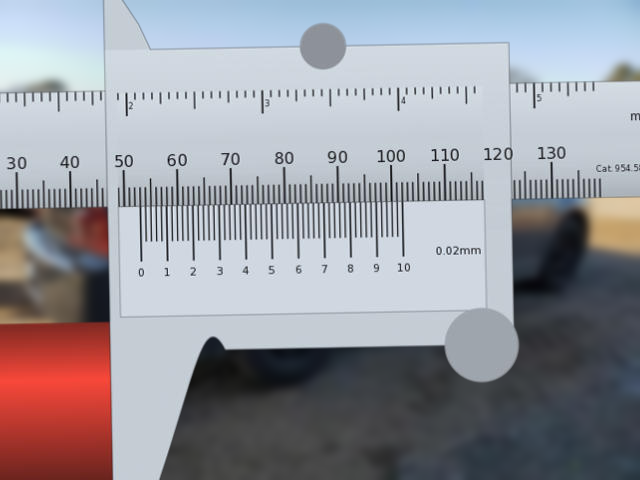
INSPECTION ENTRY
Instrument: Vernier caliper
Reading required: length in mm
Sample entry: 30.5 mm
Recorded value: 53.0 mm
